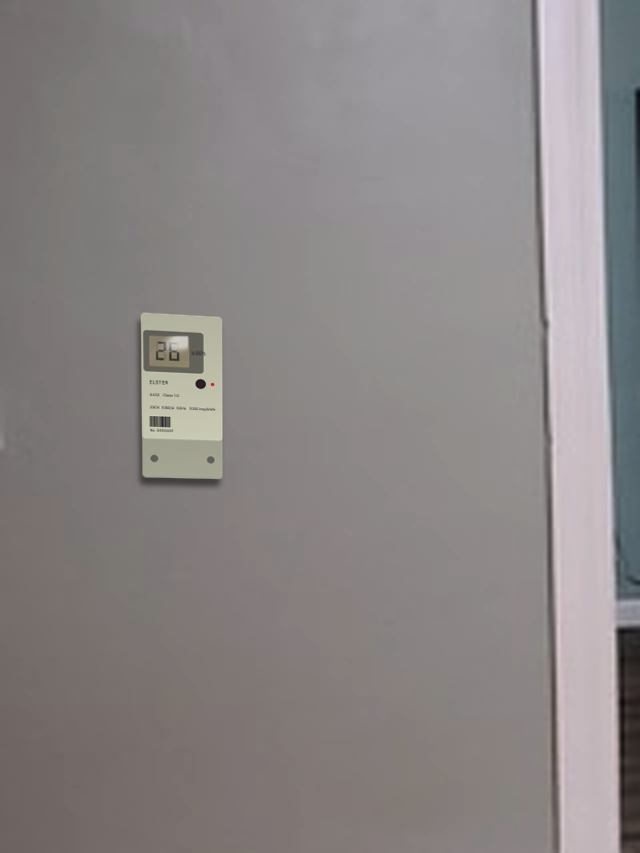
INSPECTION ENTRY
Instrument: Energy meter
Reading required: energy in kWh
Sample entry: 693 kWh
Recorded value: 26 kWh
